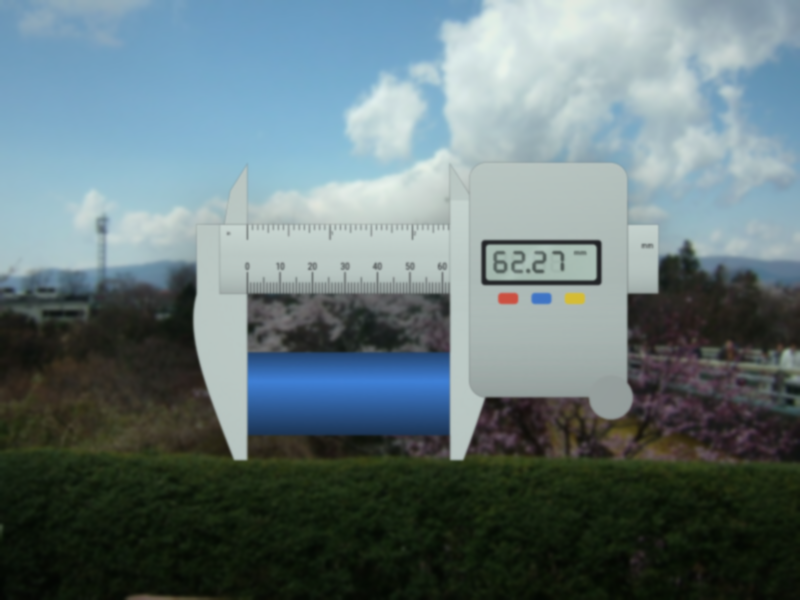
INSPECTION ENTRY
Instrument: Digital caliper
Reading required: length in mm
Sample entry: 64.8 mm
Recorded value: 62.27 mm
